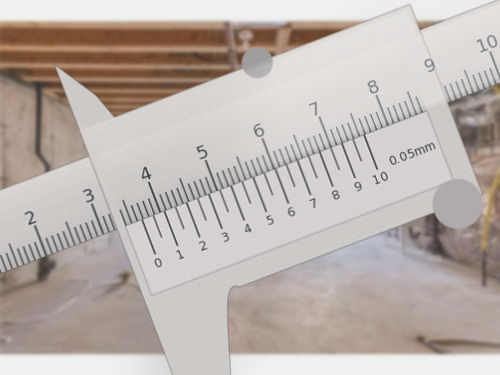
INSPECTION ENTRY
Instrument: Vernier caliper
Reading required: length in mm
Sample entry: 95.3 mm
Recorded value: 36.8 mm
